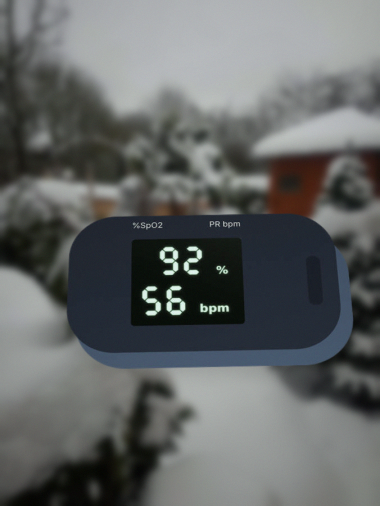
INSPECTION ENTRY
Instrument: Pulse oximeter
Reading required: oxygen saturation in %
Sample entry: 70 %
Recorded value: 92 %
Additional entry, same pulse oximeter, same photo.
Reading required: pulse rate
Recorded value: 56 bpm
